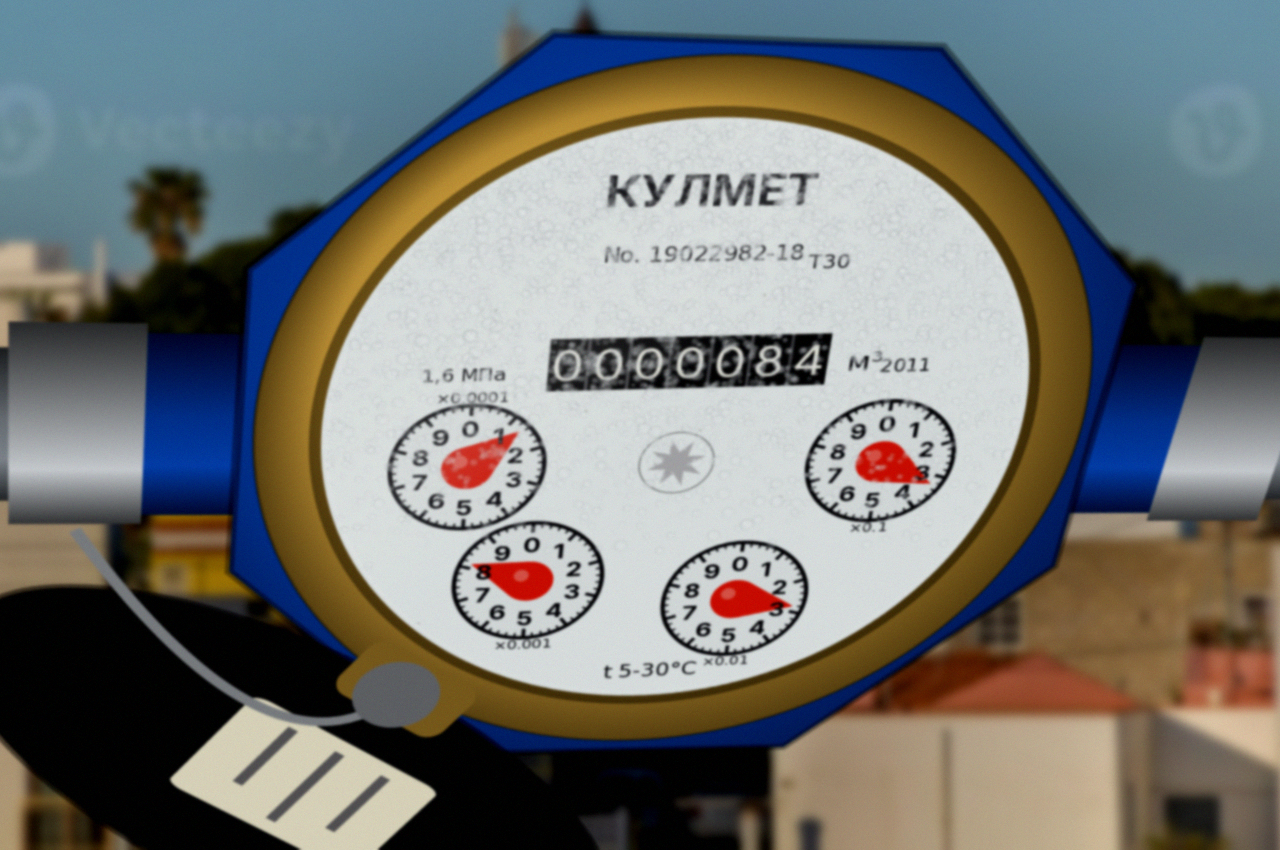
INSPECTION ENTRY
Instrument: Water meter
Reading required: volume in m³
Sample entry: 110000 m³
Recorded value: 84.3281 m³
